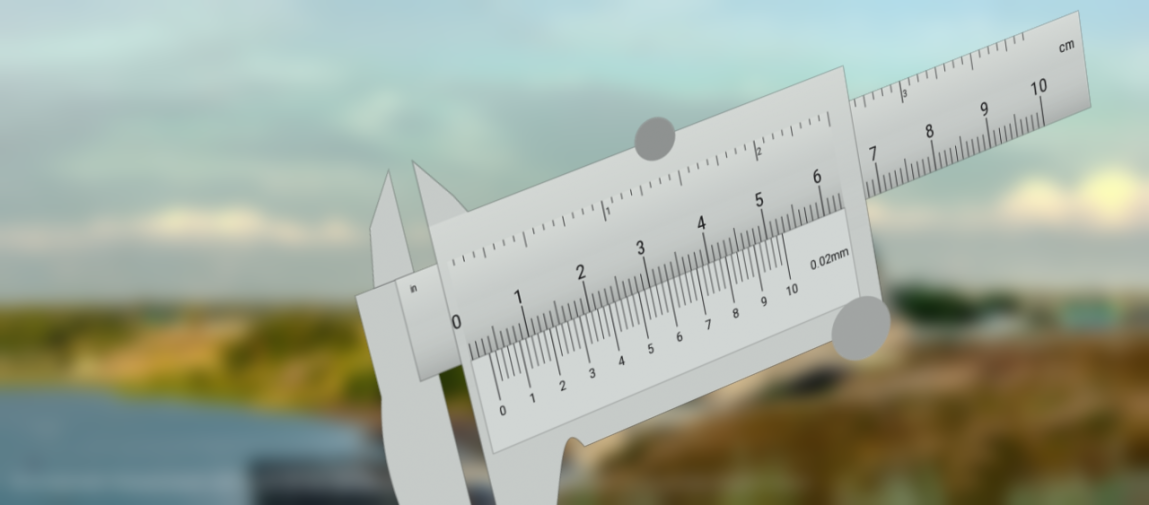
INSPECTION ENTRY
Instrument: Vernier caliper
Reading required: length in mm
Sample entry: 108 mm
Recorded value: 3.6 mm
